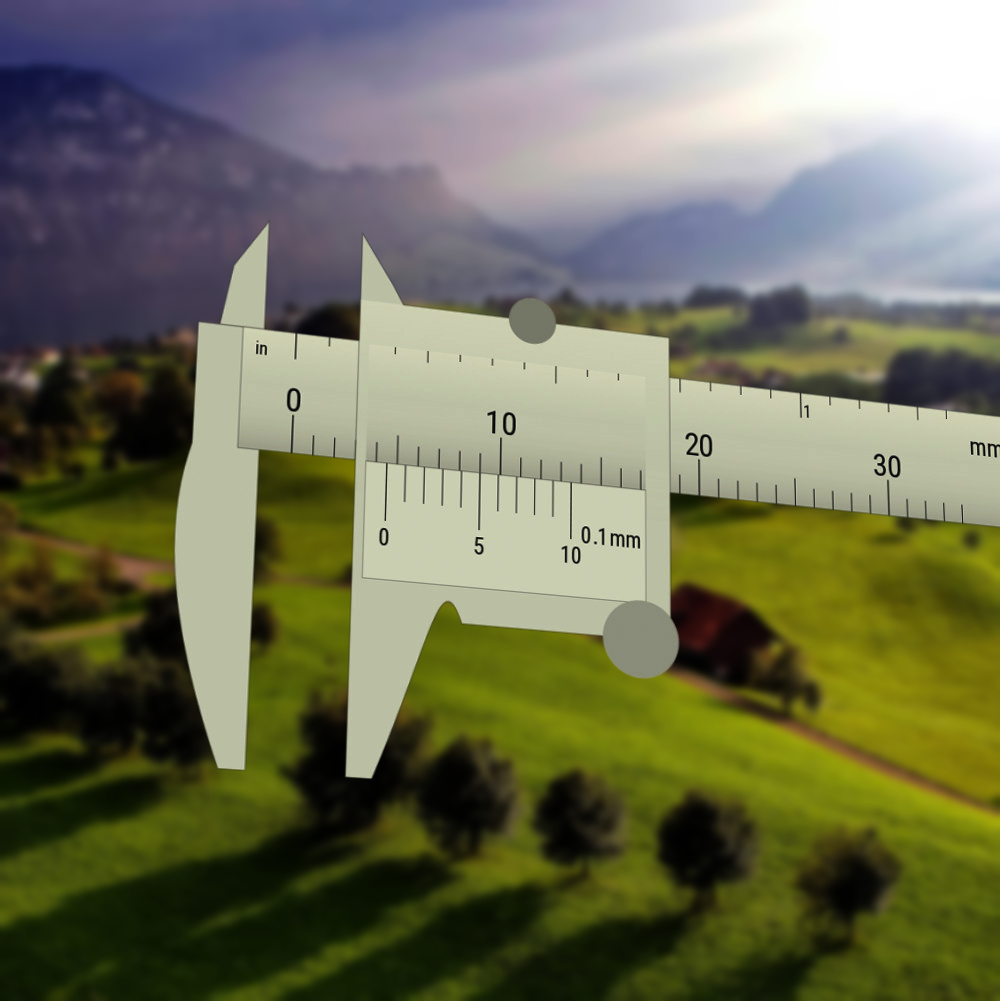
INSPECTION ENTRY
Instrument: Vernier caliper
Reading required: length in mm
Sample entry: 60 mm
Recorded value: 4.5 mm
